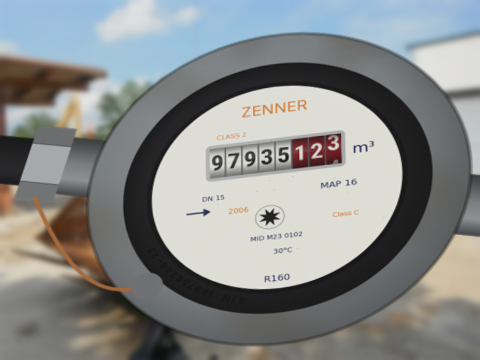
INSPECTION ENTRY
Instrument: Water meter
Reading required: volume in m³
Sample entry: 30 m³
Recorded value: 97935.123 m³
